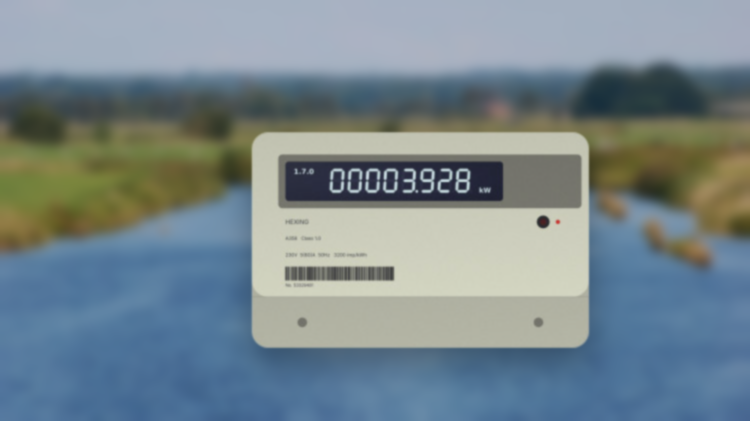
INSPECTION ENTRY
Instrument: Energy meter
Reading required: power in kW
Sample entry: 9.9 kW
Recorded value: 3.928 kW
